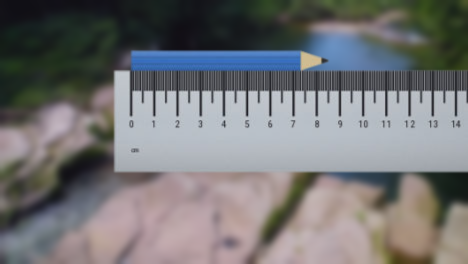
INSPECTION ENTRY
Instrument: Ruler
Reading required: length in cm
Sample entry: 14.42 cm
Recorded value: 8.5 cm
